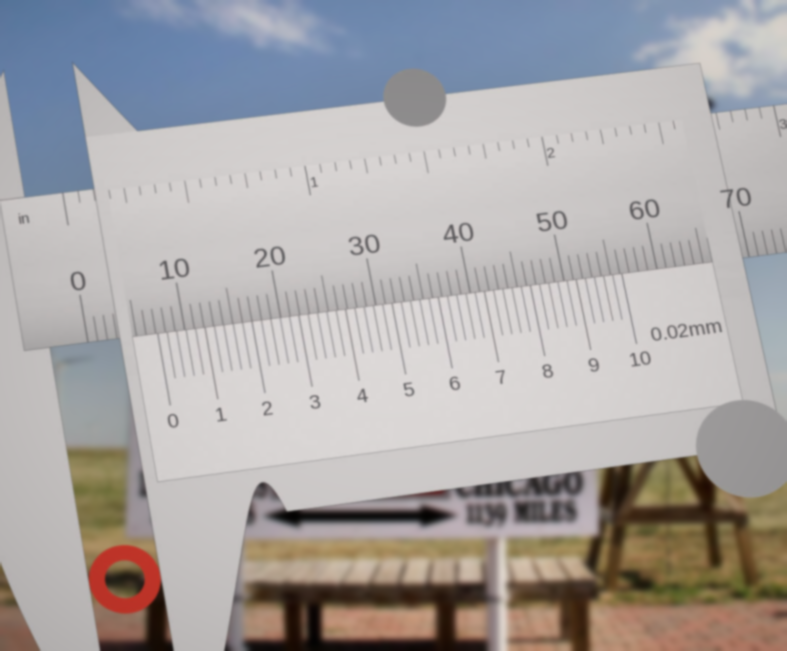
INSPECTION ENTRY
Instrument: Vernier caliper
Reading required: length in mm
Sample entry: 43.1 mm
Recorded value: 7.2 mm
